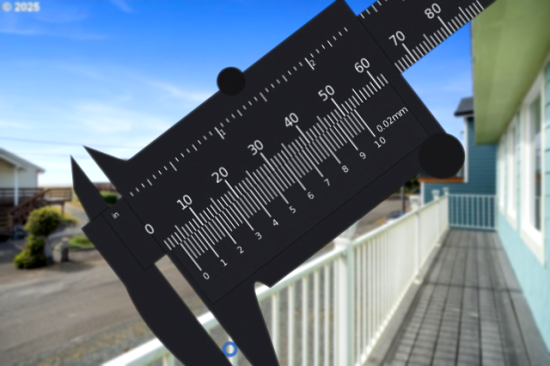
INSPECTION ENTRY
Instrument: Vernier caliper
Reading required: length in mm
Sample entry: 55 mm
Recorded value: 3.5 mm
